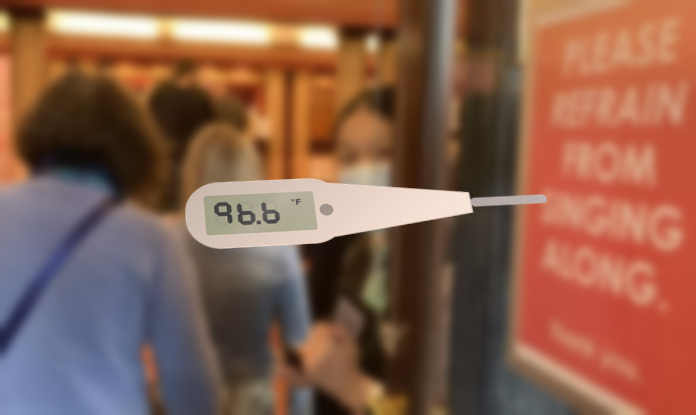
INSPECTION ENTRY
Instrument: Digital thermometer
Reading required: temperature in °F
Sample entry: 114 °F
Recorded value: 96.6 °F
